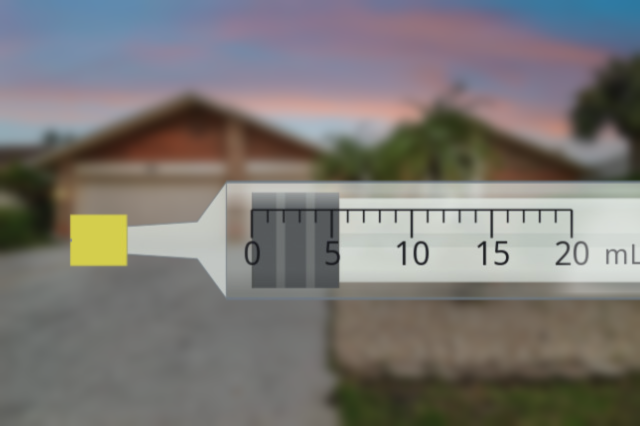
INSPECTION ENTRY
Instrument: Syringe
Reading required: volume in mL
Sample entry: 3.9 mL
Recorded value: 0 mL
